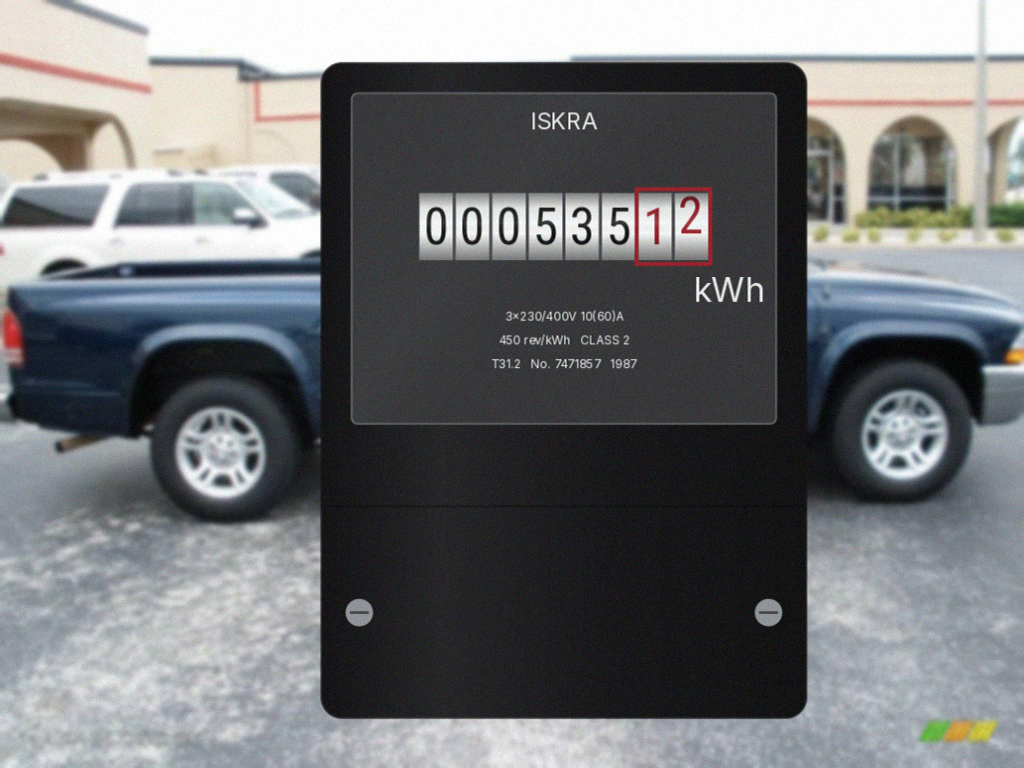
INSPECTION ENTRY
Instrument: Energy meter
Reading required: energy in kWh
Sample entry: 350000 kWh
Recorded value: 535.12 kWh
